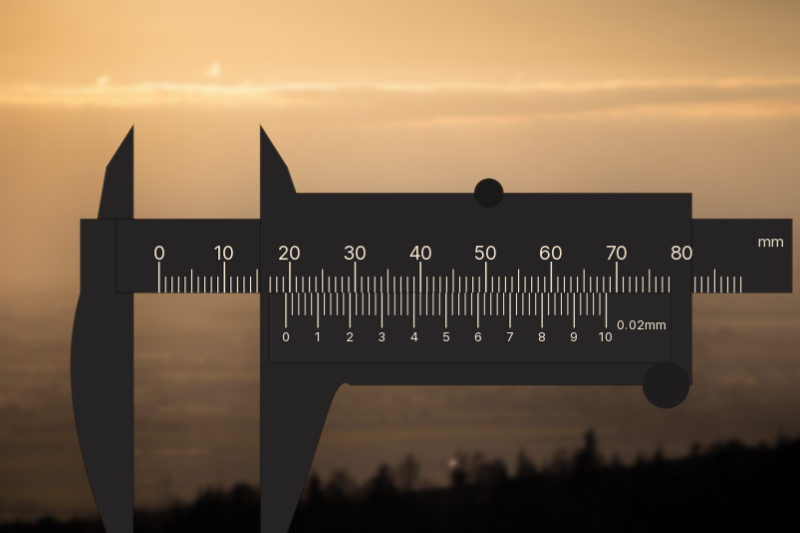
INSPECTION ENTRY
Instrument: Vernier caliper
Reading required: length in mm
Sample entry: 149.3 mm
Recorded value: 19.4 mm
